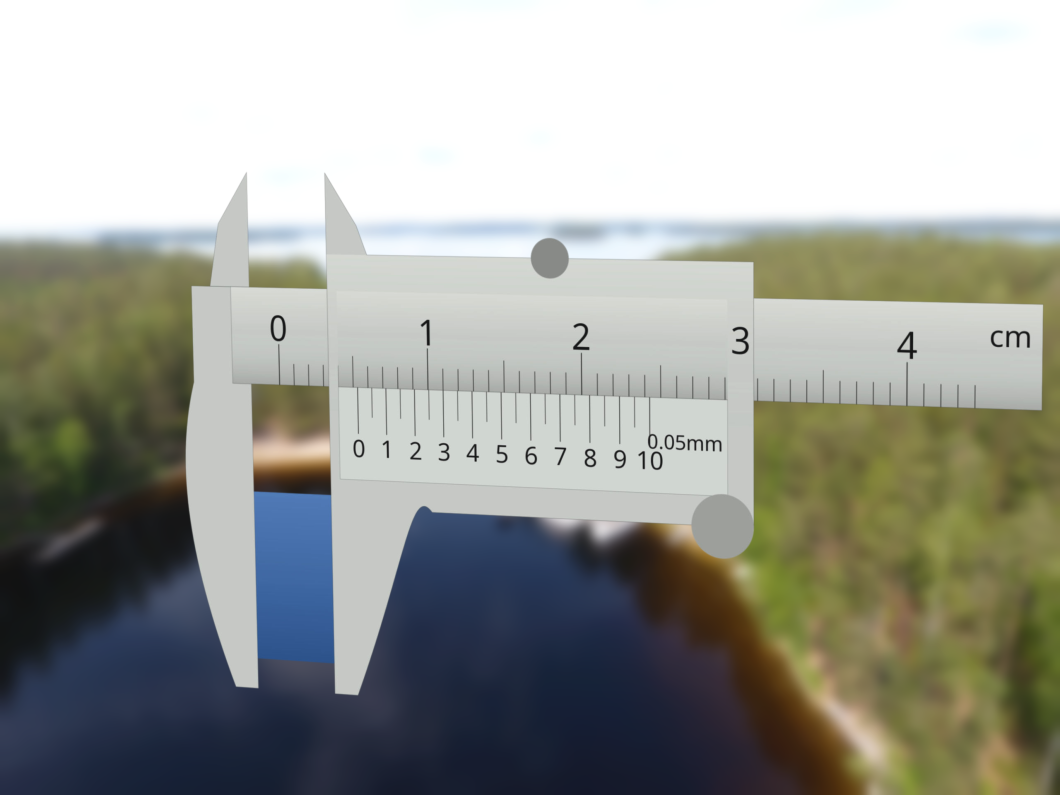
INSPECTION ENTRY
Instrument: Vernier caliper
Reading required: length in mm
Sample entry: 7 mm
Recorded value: 5.3 mm
